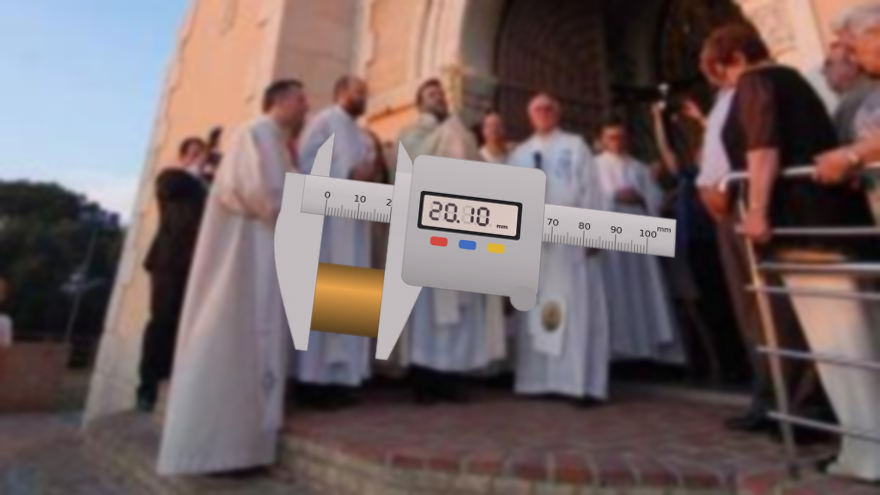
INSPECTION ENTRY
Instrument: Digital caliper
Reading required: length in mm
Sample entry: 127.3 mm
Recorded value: 20.10 mm
